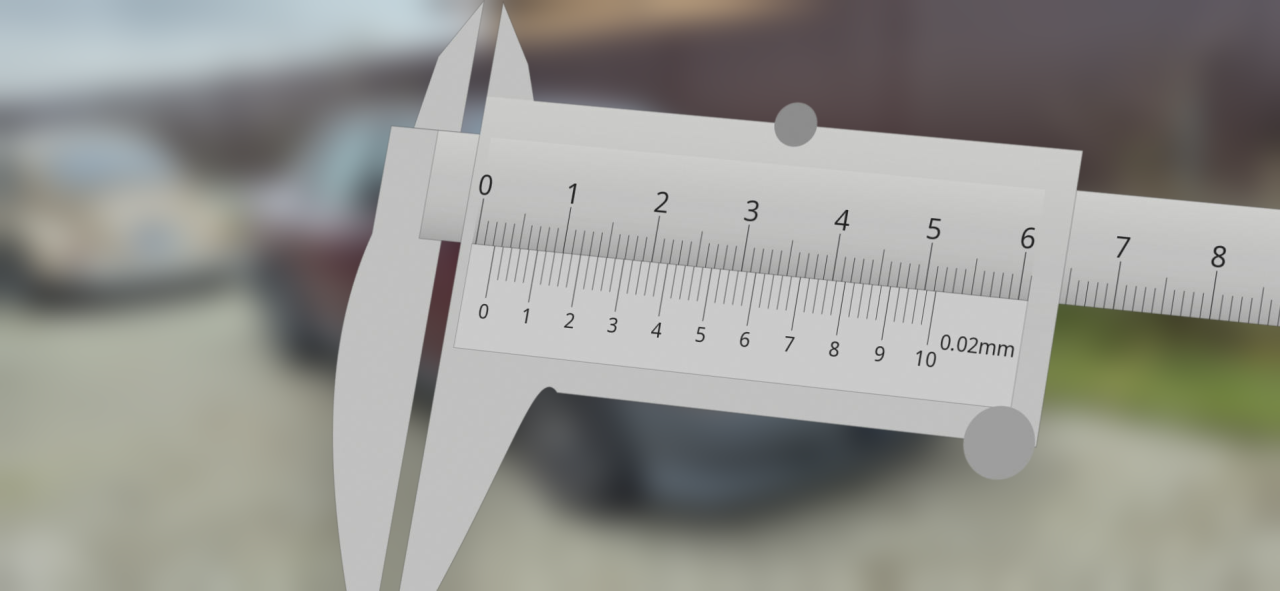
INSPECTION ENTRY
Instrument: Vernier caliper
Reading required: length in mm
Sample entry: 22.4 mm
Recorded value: 2.2 mm
